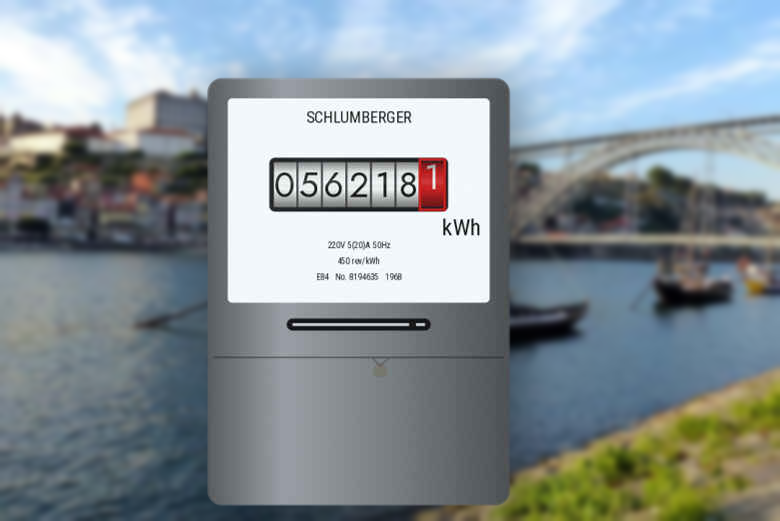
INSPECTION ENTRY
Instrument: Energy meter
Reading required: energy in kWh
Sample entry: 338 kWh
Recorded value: 56218.1 kWh
